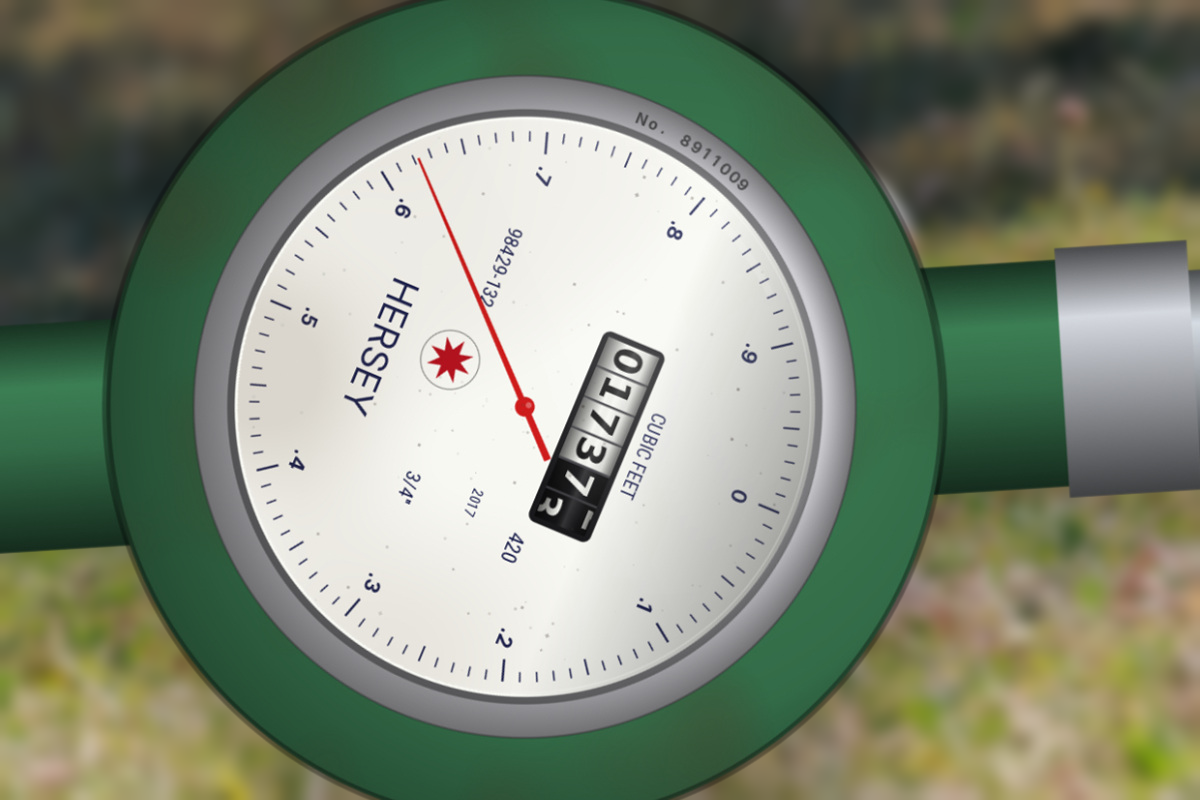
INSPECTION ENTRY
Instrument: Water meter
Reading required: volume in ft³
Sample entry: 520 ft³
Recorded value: 17372.62 ft³
